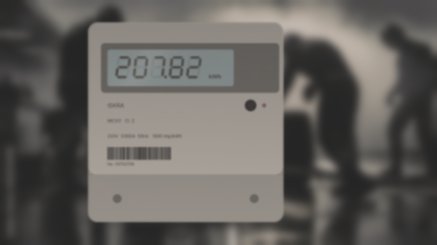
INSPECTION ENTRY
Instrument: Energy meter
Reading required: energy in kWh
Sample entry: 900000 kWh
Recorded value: 207.82 kWh
